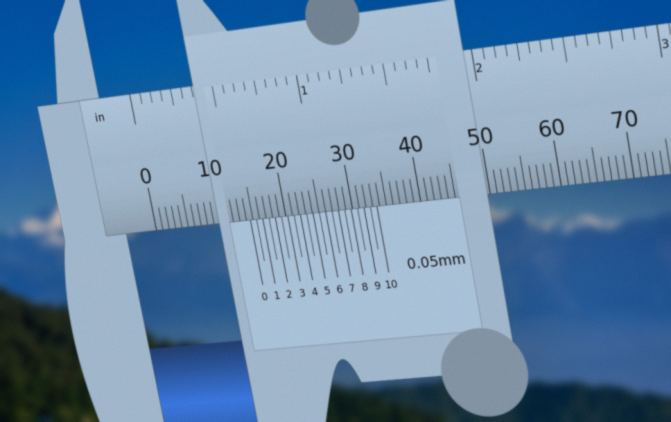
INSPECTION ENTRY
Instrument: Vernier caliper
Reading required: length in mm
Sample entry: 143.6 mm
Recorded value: 14.6 mm
